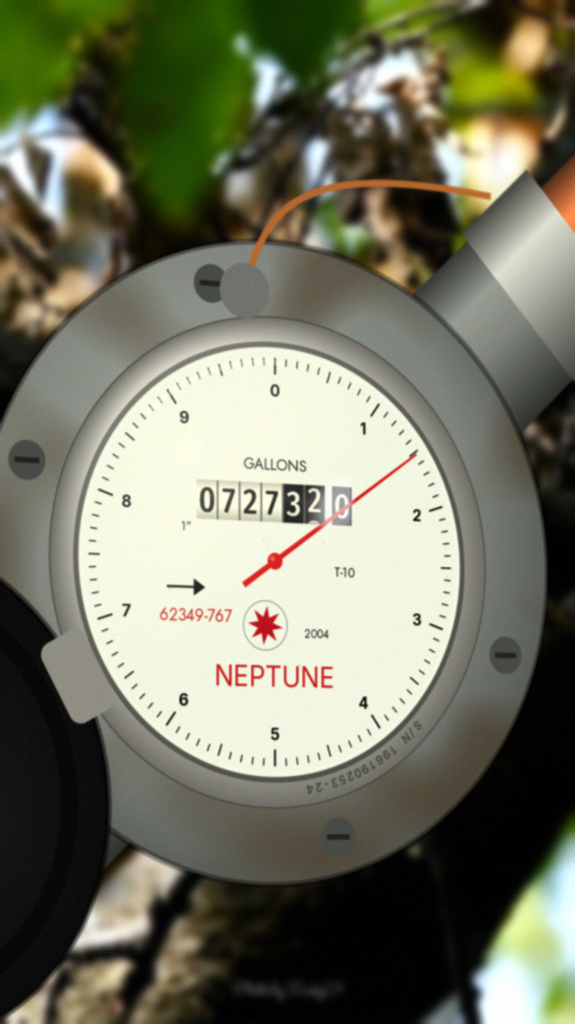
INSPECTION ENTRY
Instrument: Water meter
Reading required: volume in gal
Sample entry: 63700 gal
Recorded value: 727321.5 gal
